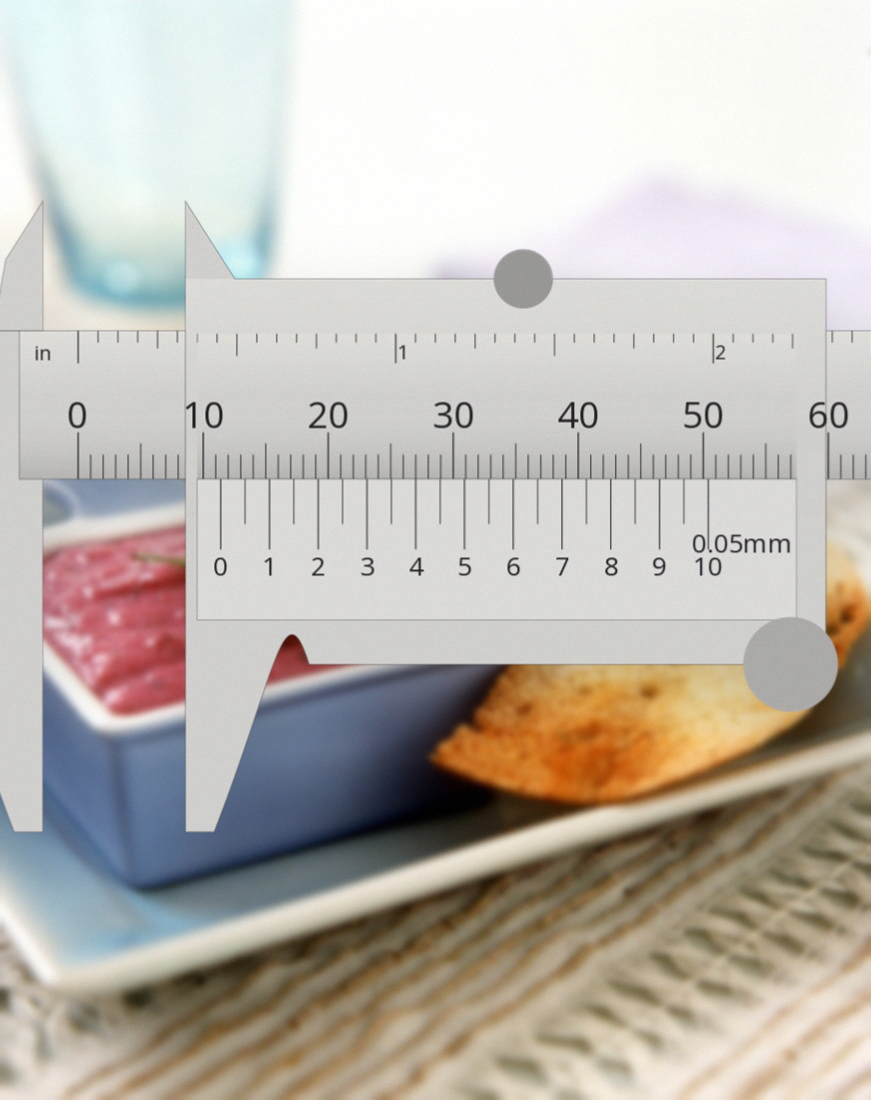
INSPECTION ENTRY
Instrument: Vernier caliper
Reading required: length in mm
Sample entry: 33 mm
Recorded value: 11.4 mm
